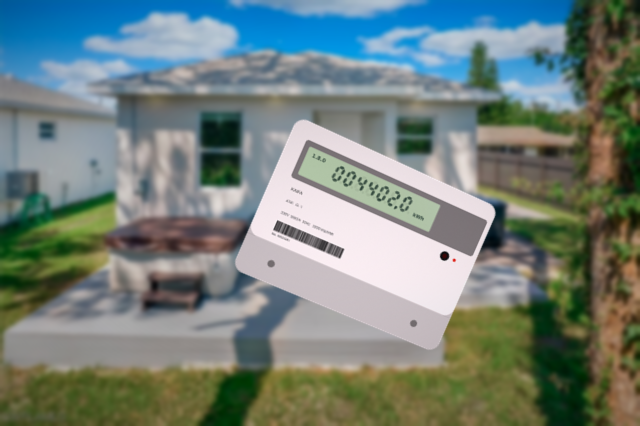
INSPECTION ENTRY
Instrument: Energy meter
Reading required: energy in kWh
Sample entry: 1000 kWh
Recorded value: 4402.0 kWh
